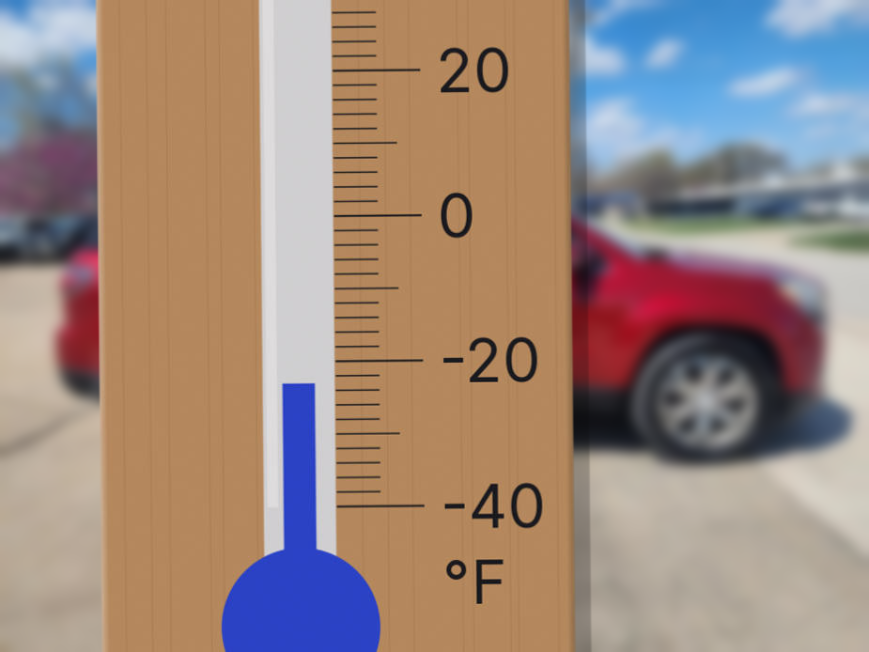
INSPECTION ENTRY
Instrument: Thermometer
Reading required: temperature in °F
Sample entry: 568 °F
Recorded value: -23 °F
